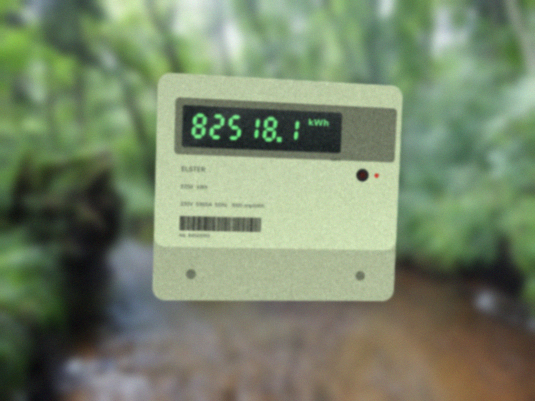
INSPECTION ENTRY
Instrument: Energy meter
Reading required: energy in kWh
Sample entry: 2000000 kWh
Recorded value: 82518.1 kWh
